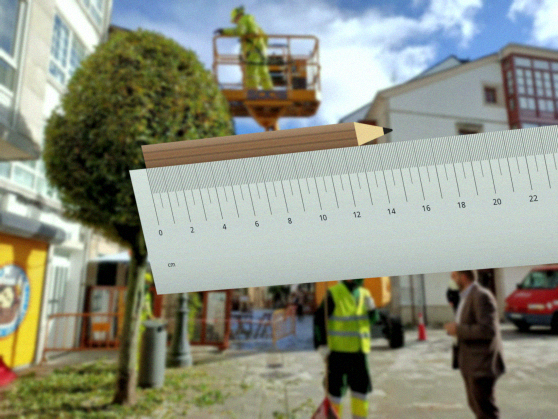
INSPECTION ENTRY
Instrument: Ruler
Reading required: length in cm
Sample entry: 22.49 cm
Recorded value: 15 cm
